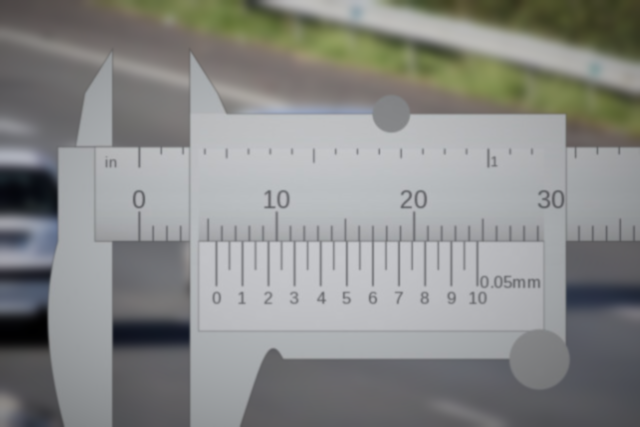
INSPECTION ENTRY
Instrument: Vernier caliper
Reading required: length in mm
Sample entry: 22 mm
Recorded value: 5.6 mm
